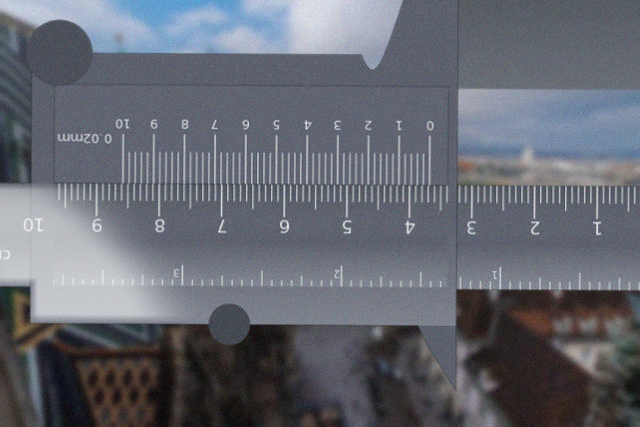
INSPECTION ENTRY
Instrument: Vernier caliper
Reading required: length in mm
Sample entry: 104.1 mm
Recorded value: 36.8 mm
